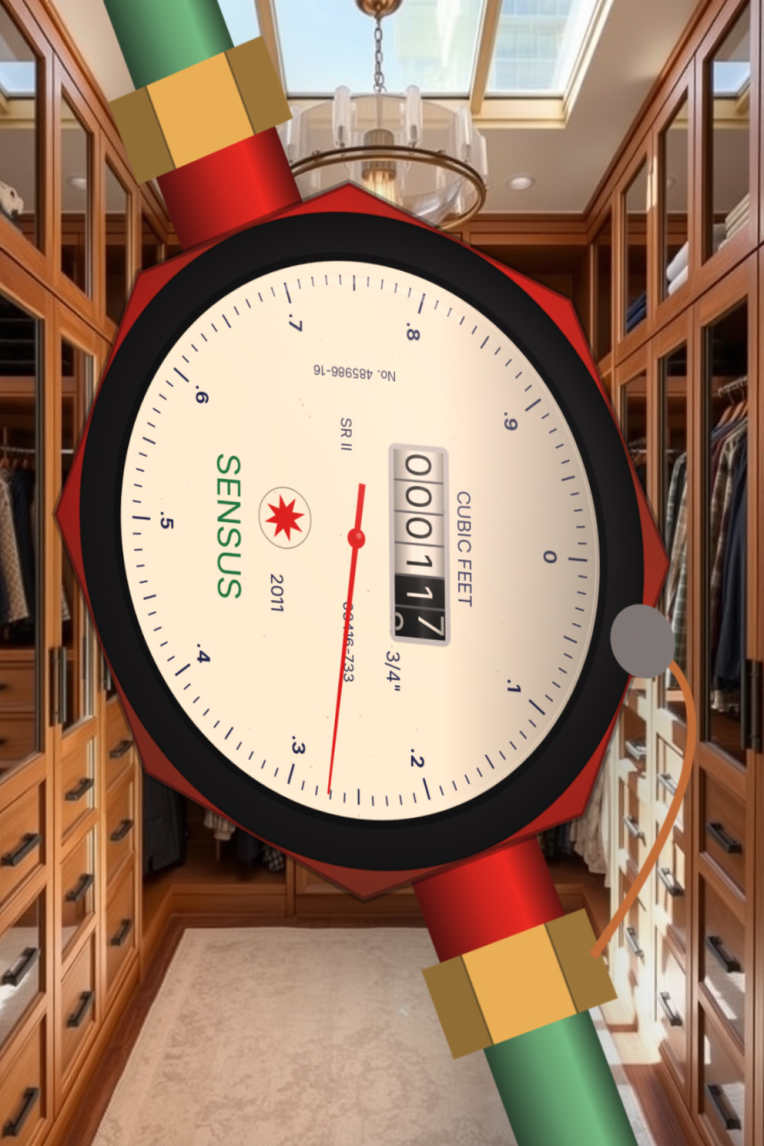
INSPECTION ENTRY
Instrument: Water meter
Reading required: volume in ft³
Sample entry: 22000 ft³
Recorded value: 117.27 ft³
